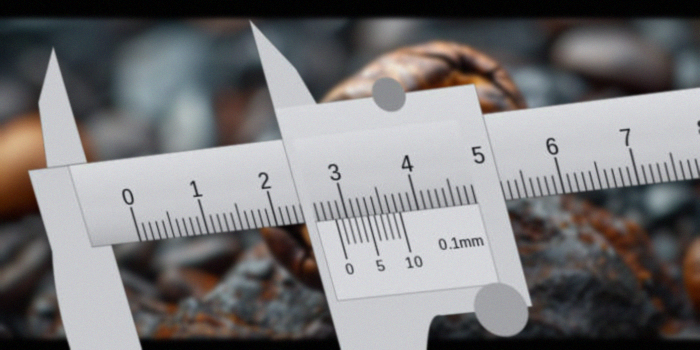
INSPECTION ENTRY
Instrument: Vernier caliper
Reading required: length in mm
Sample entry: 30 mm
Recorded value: 28.4 mm
